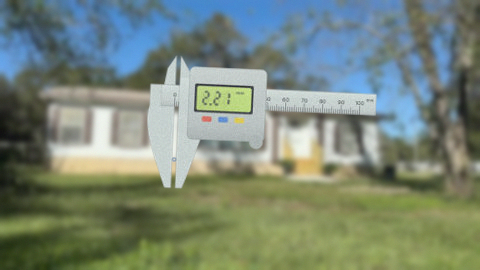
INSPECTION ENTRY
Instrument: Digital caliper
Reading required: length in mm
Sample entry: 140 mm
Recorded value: 2.21 mm
